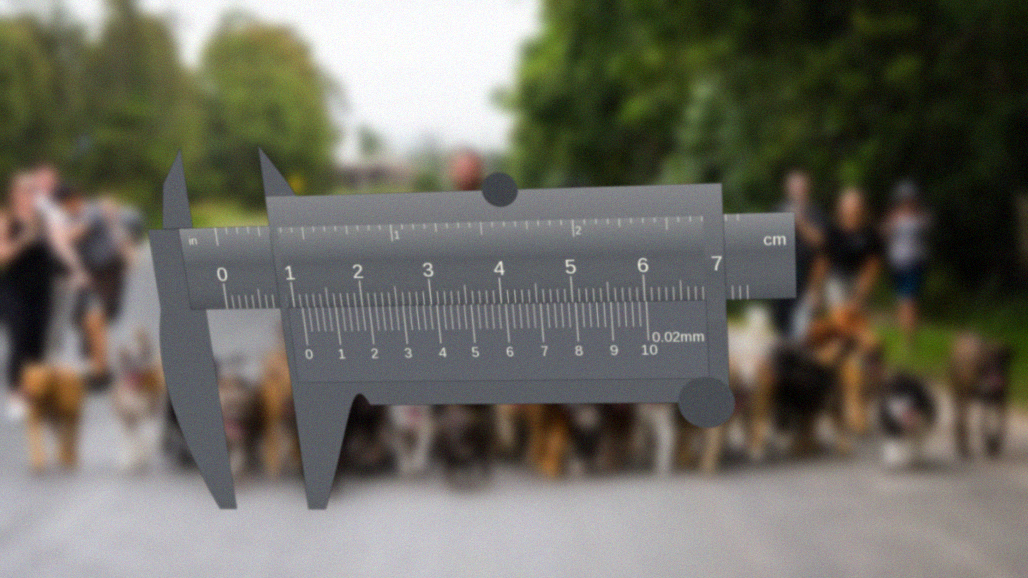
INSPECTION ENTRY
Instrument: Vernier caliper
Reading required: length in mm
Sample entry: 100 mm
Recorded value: 11.2 mm
